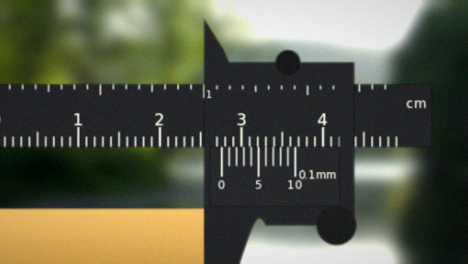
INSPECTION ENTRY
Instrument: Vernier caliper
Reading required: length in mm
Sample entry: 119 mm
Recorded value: 27.6 mm
